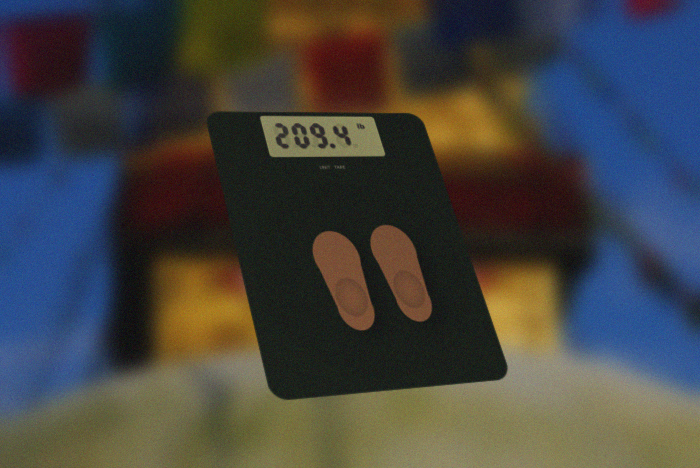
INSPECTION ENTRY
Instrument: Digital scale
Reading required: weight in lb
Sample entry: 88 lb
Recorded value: 209.4 lb
